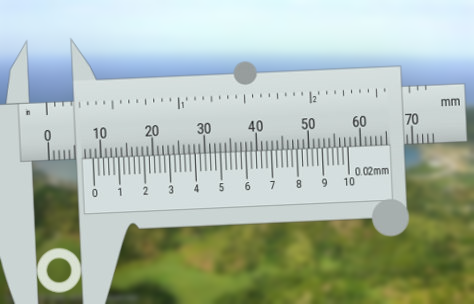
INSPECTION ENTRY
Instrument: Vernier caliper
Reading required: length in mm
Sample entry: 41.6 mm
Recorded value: 8.5 mm
